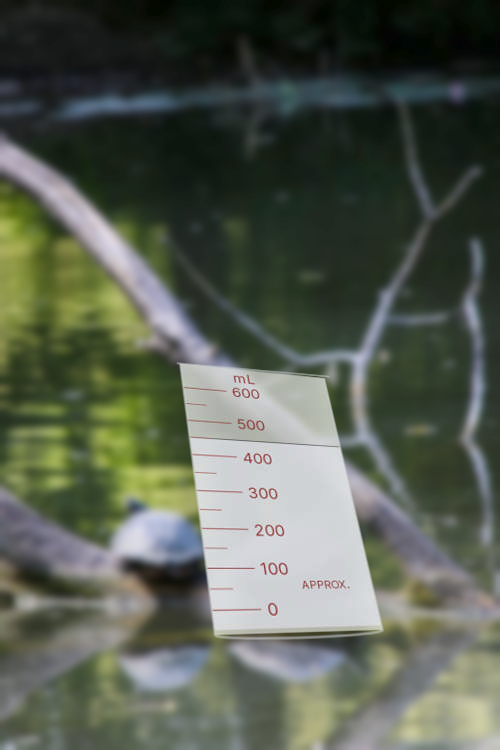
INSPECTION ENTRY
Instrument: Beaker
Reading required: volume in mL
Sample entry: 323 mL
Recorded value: 450 mL
